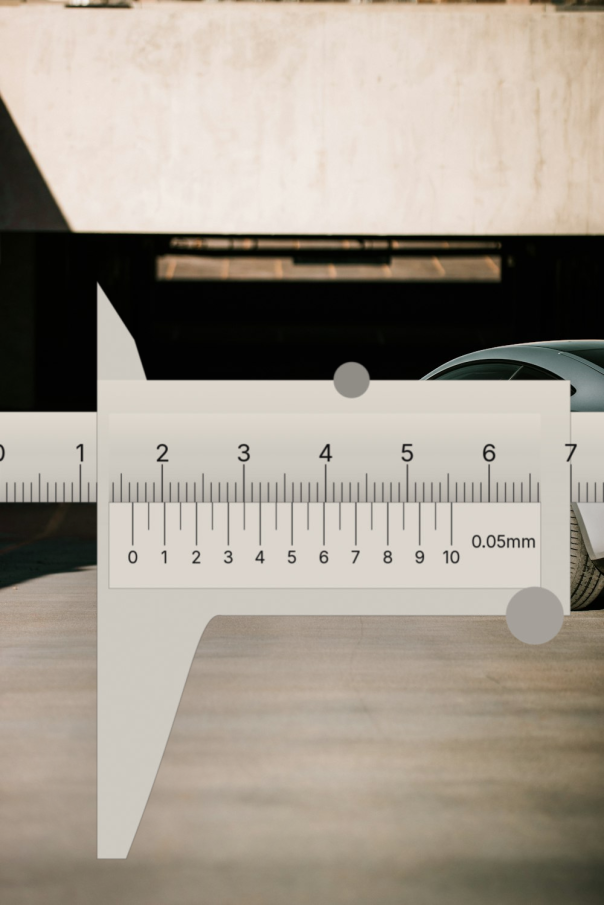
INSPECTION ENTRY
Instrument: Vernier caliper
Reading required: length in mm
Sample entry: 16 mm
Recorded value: 16.4 mm
